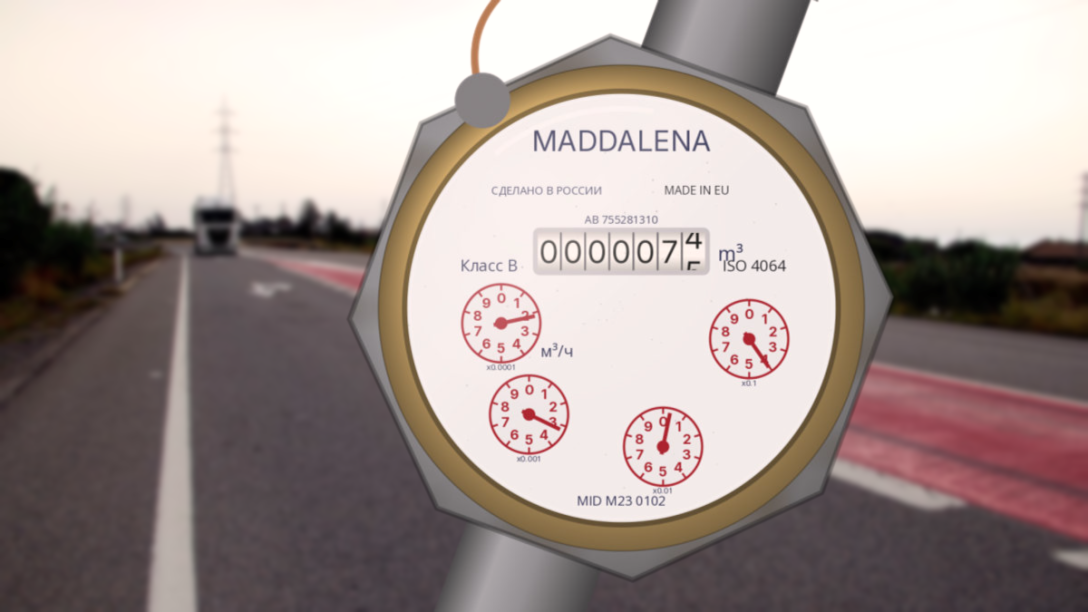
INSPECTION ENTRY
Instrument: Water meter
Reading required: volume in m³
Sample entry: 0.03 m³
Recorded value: 74.4032 m³
